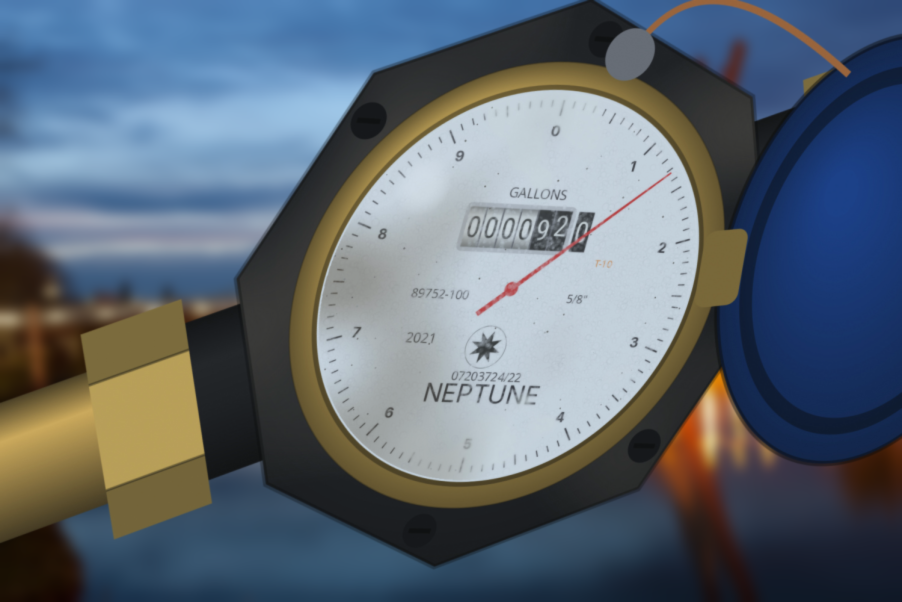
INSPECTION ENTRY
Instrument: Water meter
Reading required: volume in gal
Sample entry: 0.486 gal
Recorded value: 921.3 gal
